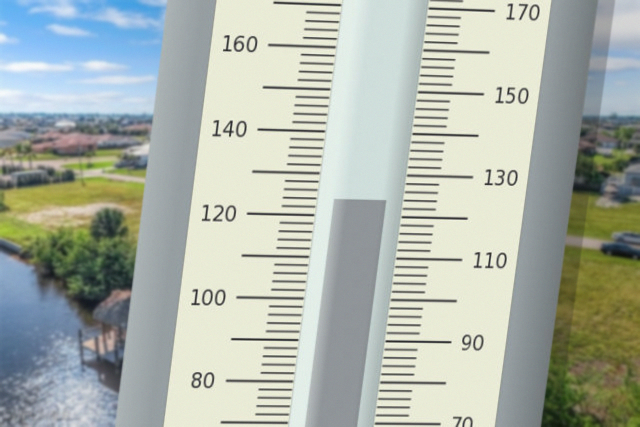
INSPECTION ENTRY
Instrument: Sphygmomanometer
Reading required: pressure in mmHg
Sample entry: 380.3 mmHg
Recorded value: 124 mmHg
